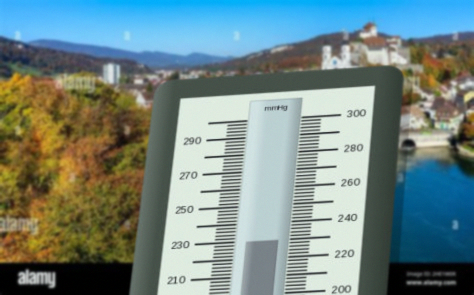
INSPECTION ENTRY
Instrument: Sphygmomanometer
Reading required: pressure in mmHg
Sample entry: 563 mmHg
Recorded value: 230 mmHg
